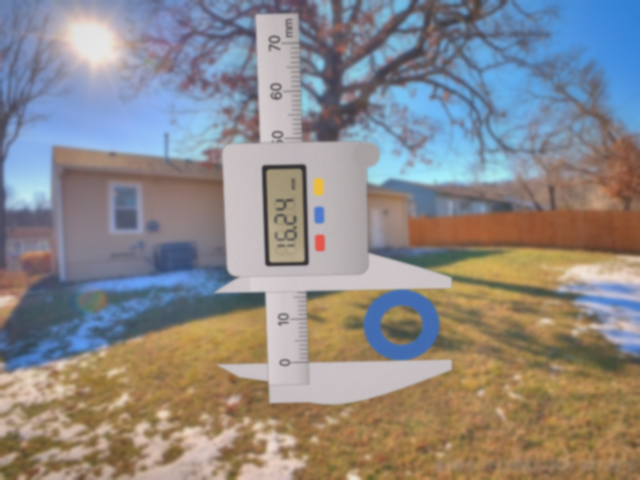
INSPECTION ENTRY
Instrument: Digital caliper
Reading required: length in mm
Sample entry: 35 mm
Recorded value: 16.24 mm
